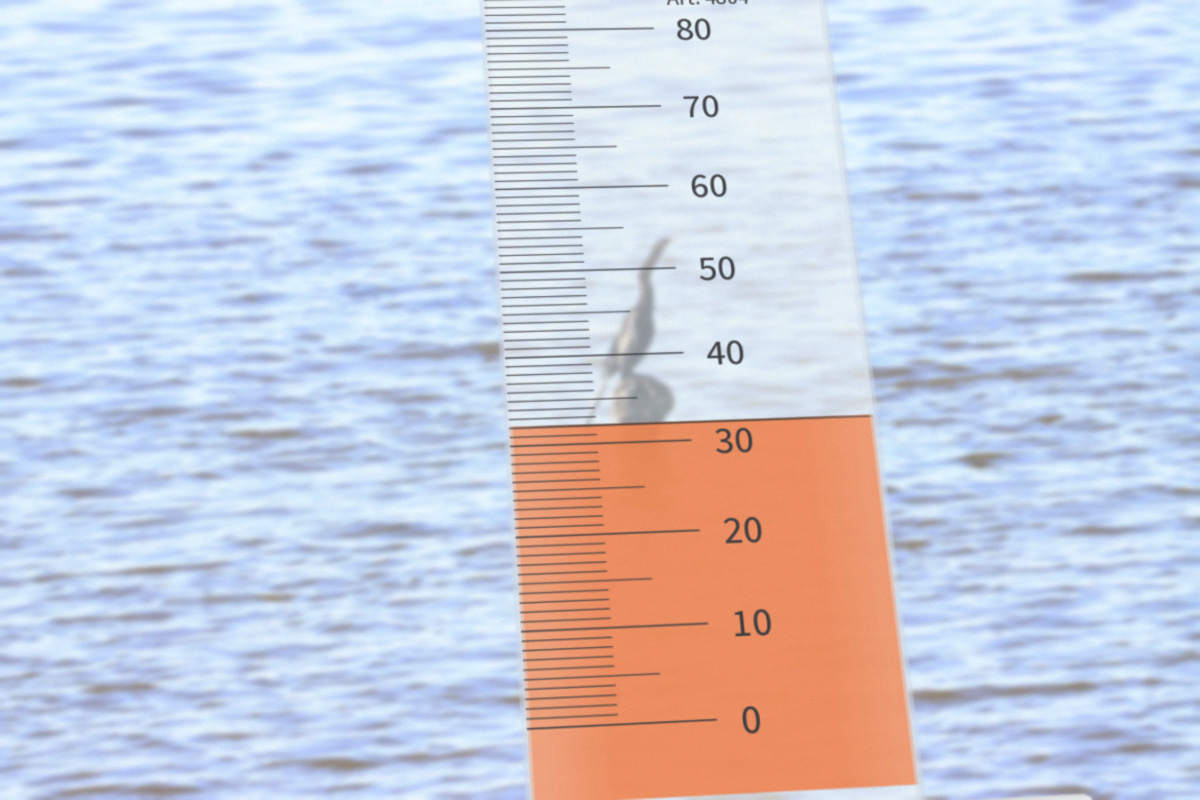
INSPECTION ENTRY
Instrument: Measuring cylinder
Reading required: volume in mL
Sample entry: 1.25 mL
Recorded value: 32 mL
